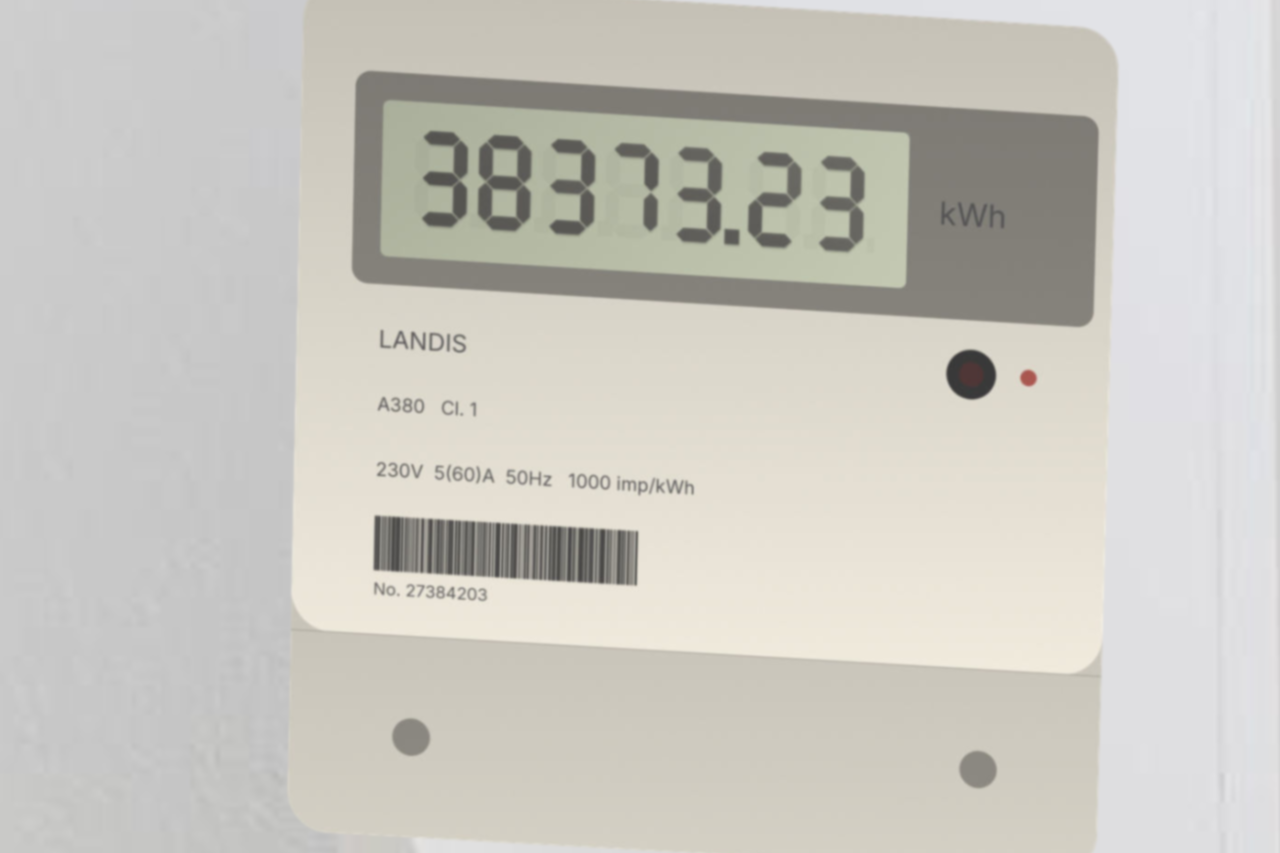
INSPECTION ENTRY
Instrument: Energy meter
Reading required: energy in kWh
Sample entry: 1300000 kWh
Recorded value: 38373.23 kWh
